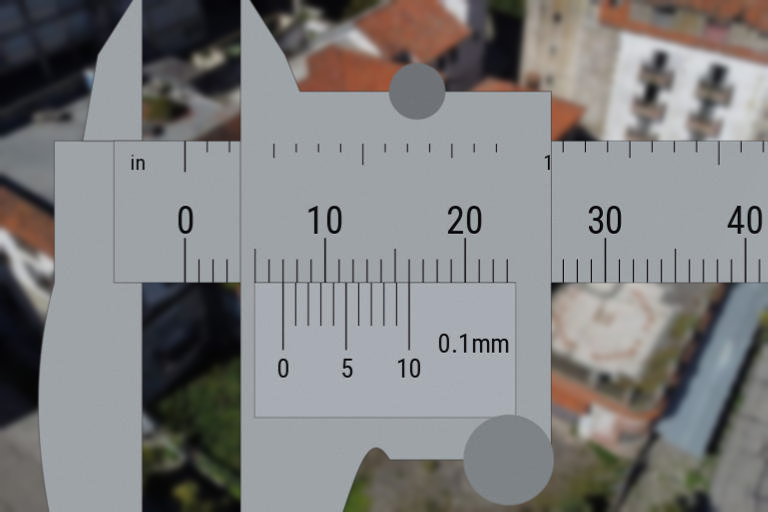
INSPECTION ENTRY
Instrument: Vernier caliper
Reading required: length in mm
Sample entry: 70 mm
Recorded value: 7.0 mm
